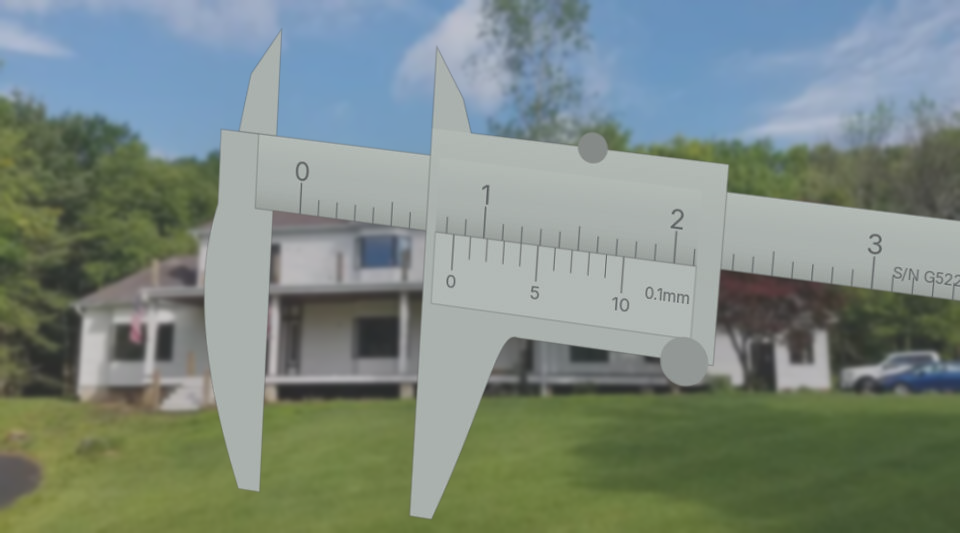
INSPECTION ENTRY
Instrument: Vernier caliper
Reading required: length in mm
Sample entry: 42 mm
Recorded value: 8.4 mm
